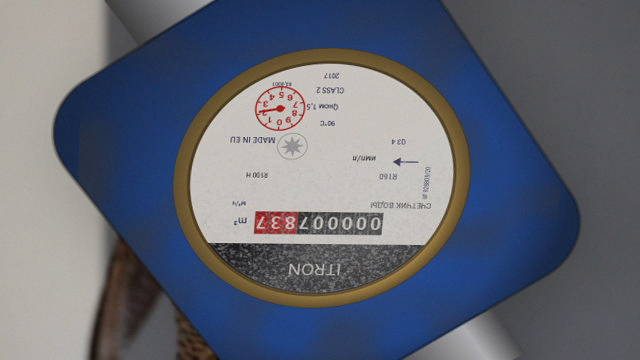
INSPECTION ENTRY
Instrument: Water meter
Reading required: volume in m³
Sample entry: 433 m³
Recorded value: 7.8372 m³
